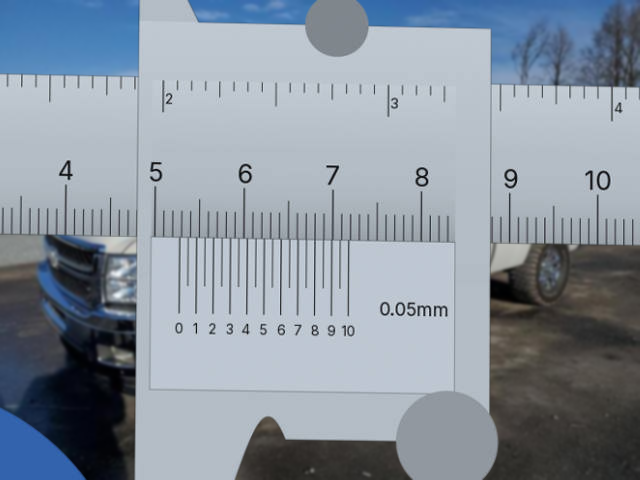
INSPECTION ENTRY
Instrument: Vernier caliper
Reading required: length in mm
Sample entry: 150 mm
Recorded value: 52.8 mm
